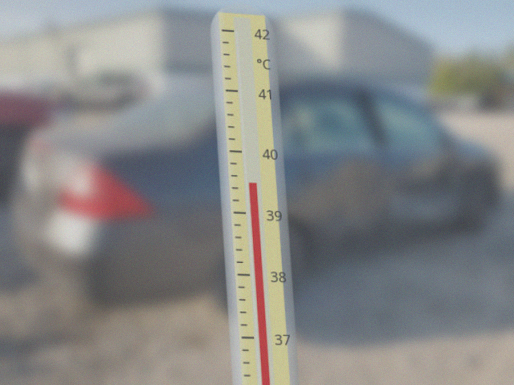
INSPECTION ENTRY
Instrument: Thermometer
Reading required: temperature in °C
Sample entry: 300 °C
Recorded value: 39.5 °C
